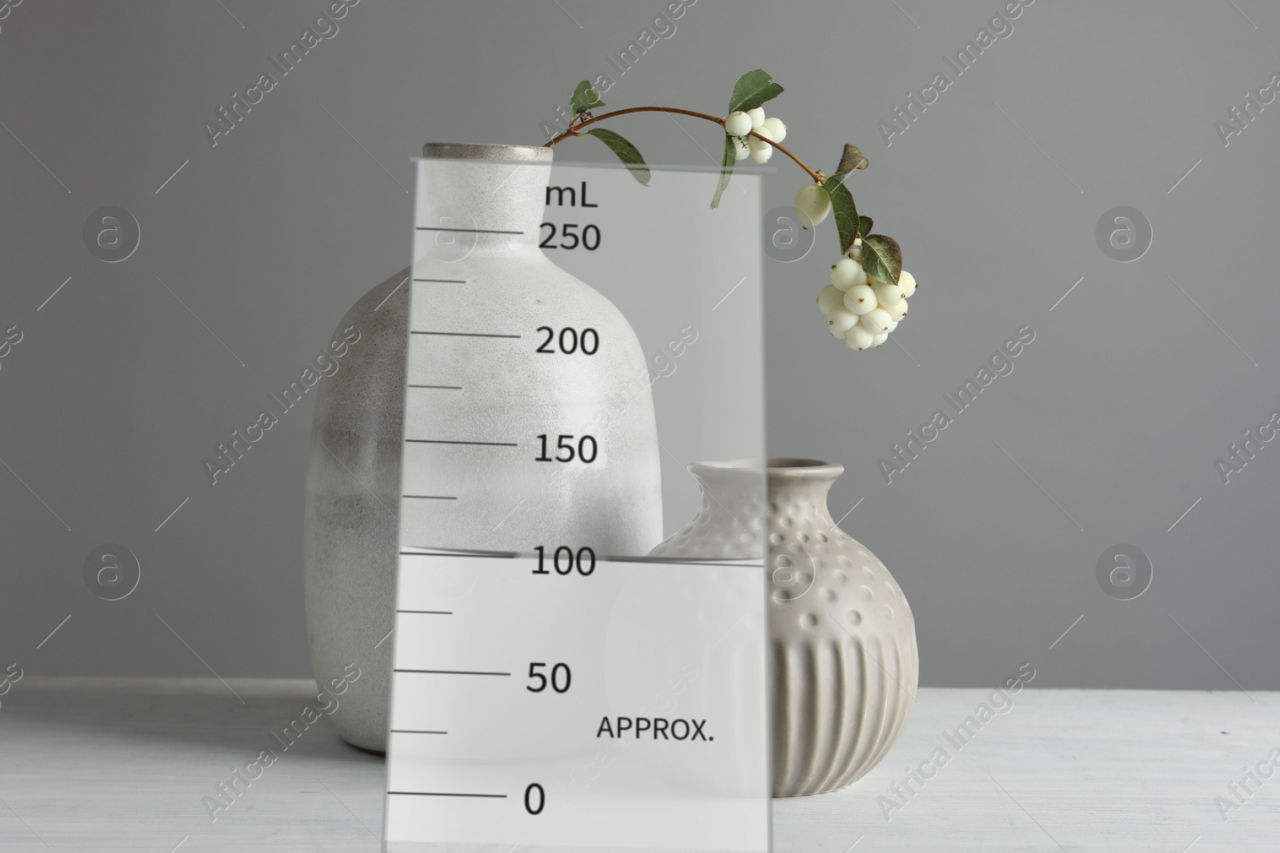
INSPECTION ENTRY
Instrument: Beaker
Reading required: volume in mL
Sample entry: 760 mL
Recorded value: 100 mL
